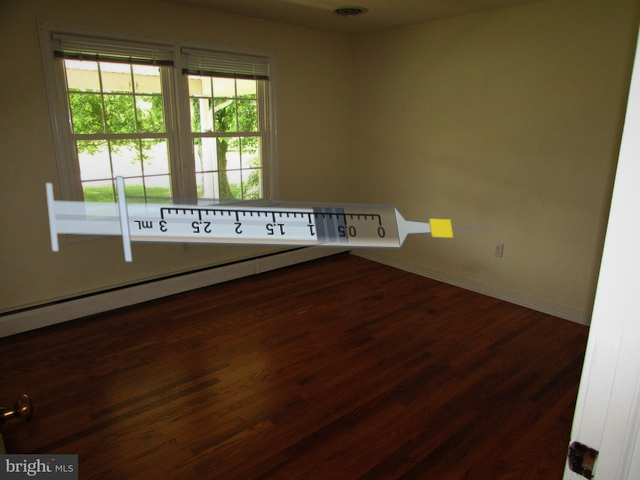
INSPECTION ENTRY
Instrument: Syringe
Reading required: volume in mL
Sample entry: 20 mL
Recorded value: 0.5 mL
